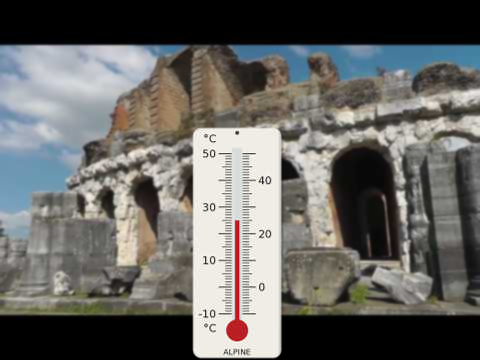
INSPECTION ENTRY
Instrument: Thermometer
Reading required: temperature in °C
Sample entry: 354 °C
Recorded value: 25 °C
